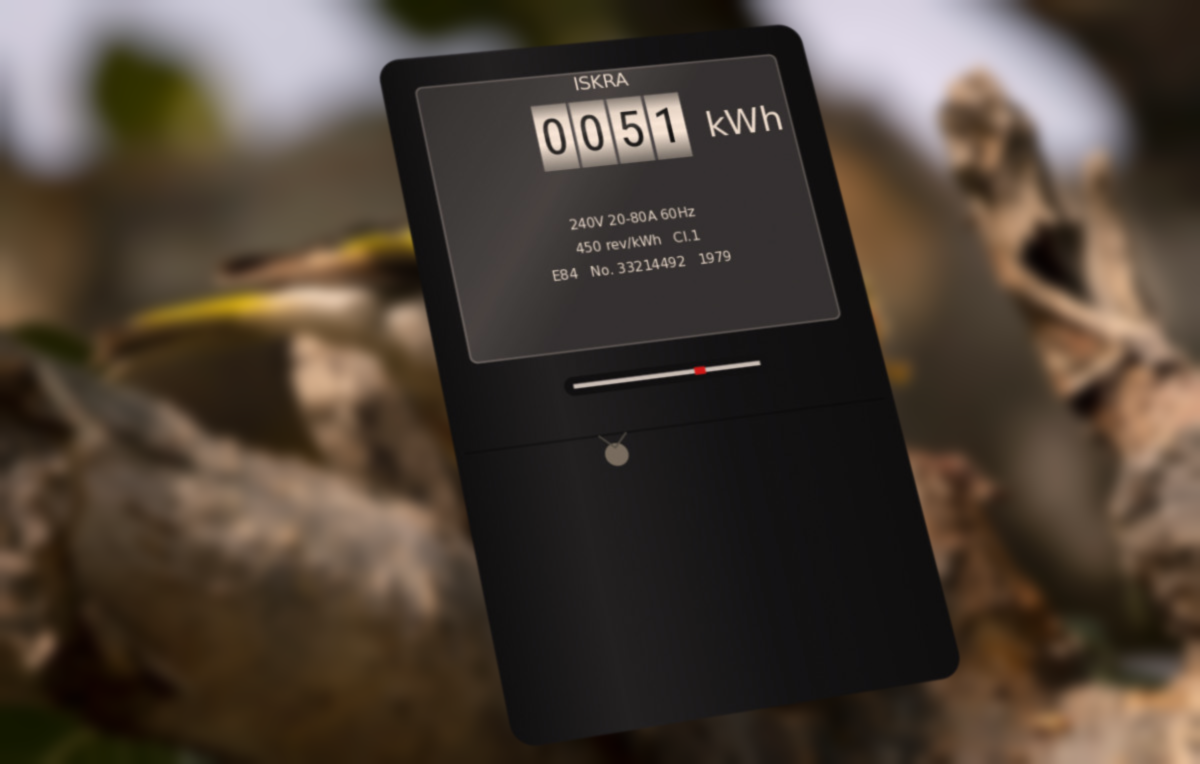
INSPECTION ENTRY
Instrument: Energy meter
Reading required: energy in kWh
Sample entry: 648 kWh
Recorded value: 51 kWh
